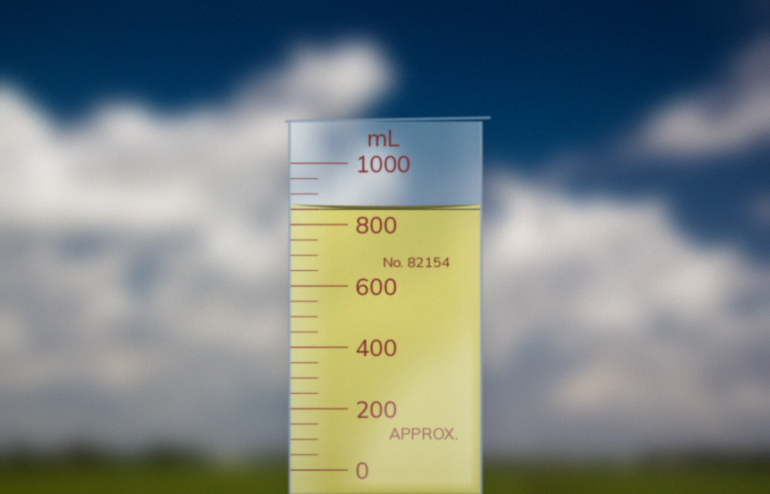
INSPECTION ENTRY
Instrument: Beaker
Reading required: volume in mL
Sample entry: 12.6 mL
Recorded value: 850 mL
